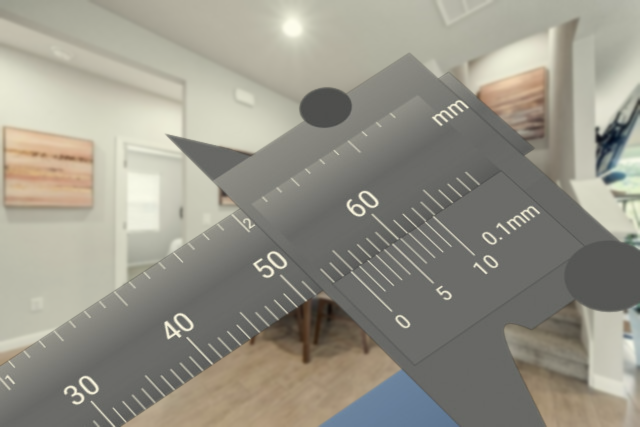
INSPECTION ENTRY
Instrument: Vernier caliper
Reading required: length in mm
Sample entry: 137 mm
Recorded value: 54.8 mm
